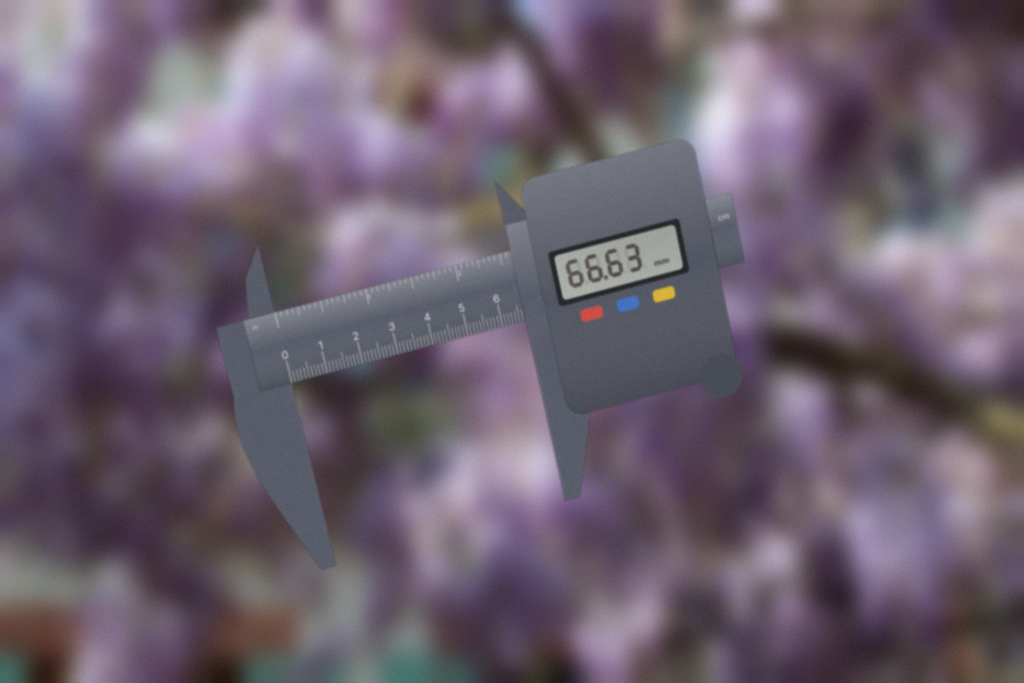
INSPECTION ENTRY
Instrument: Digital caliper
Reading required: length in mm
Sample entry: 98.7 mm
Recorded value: 66.63 mm
